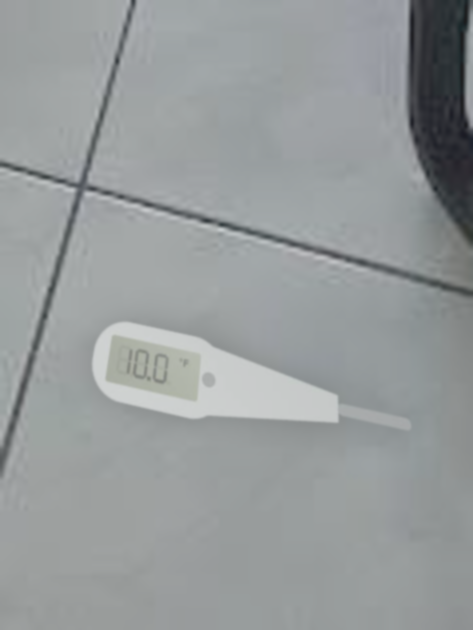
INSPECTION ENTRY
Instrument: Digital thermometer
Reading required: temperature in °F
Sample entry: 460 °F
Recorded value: 10.0 °F
